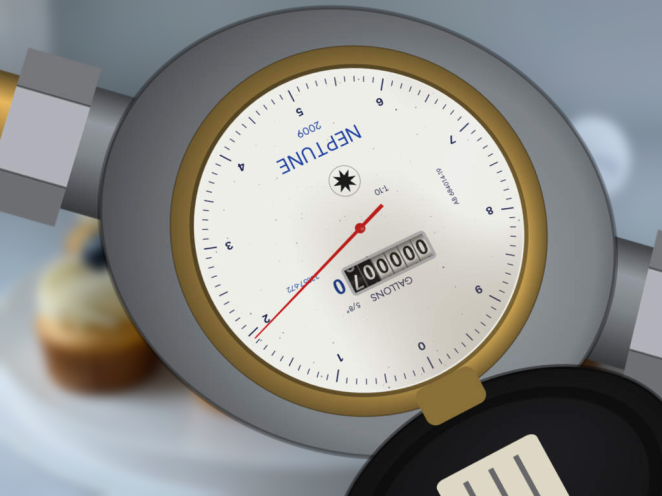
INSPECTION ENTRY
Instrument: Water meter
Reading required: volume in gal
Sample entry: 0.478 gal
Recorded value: 71.9 gal
